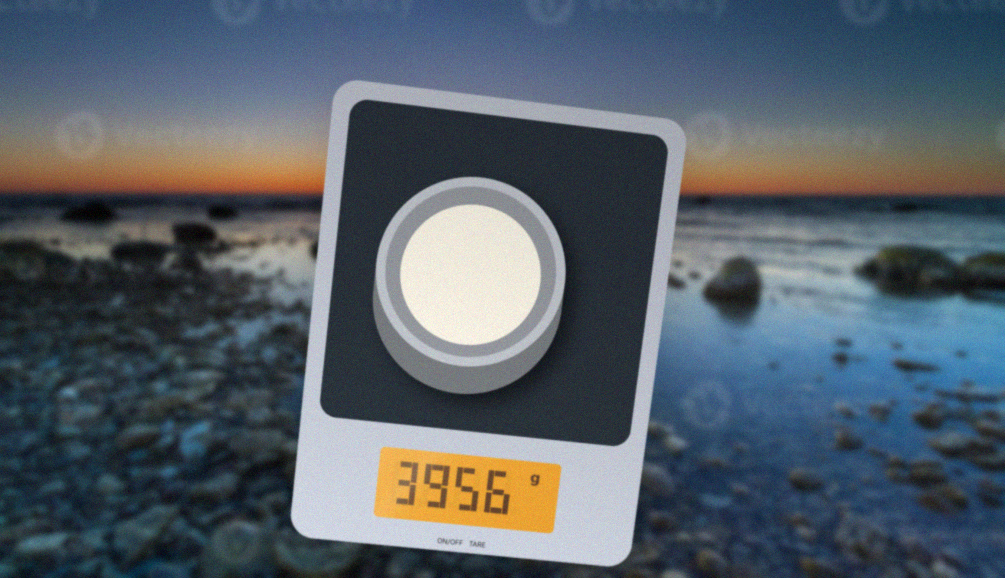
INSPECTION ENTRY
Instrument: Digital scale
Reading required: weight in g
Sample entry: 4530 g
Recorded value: 3956 g
